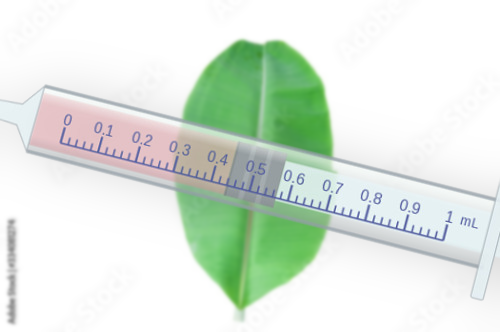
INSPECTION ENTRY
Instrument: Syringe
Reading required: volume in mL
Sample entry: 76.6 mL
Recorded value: 0.44 mL
